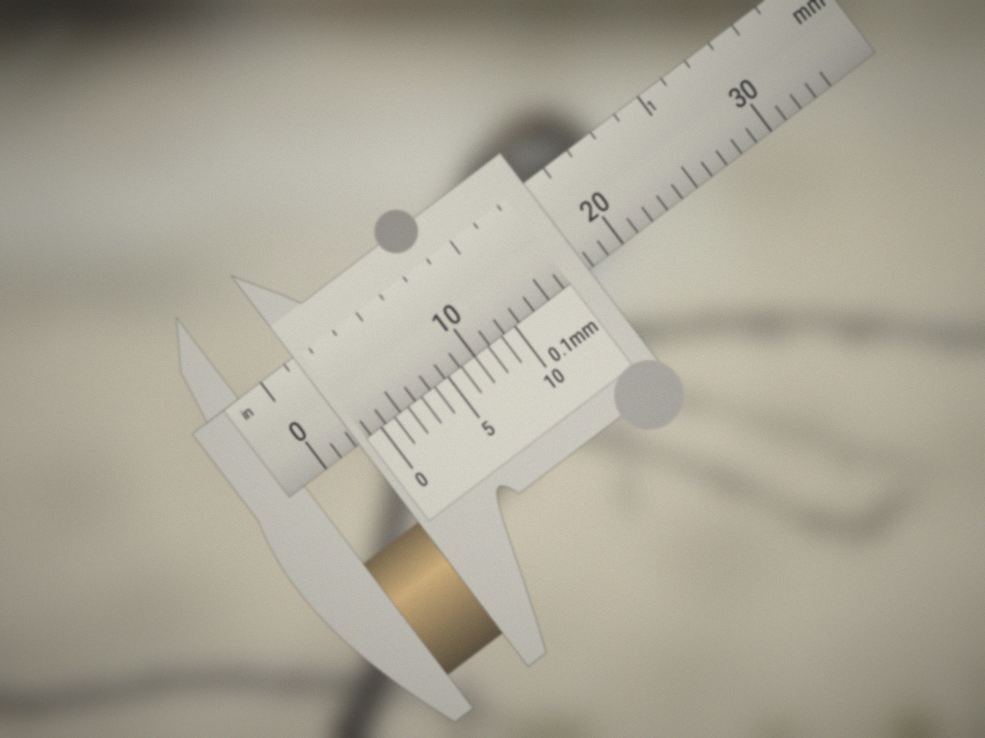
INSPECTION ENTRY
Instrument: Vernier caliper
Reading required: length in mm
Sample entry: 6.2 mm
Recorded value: 3.7 mm
